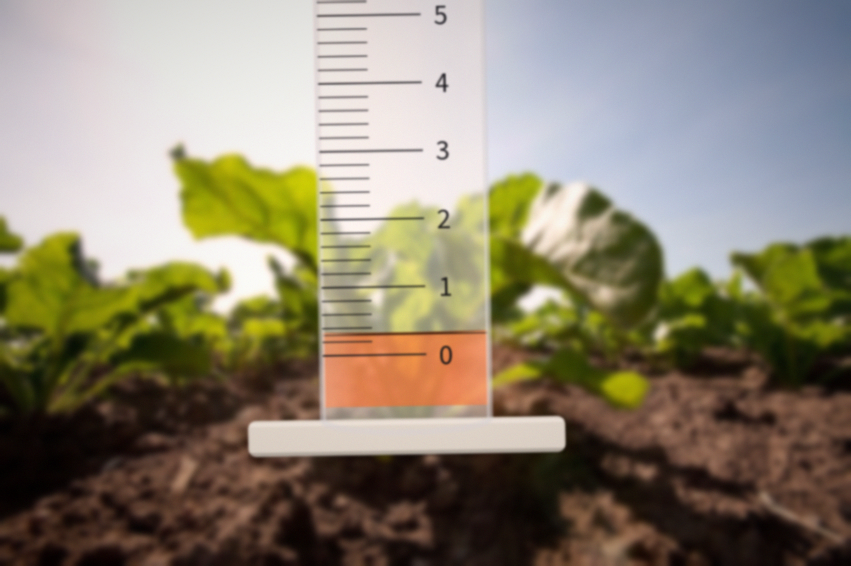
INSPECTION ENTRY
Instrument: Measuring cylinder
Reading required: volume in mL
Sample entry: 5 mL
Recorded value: 0.3 mL
